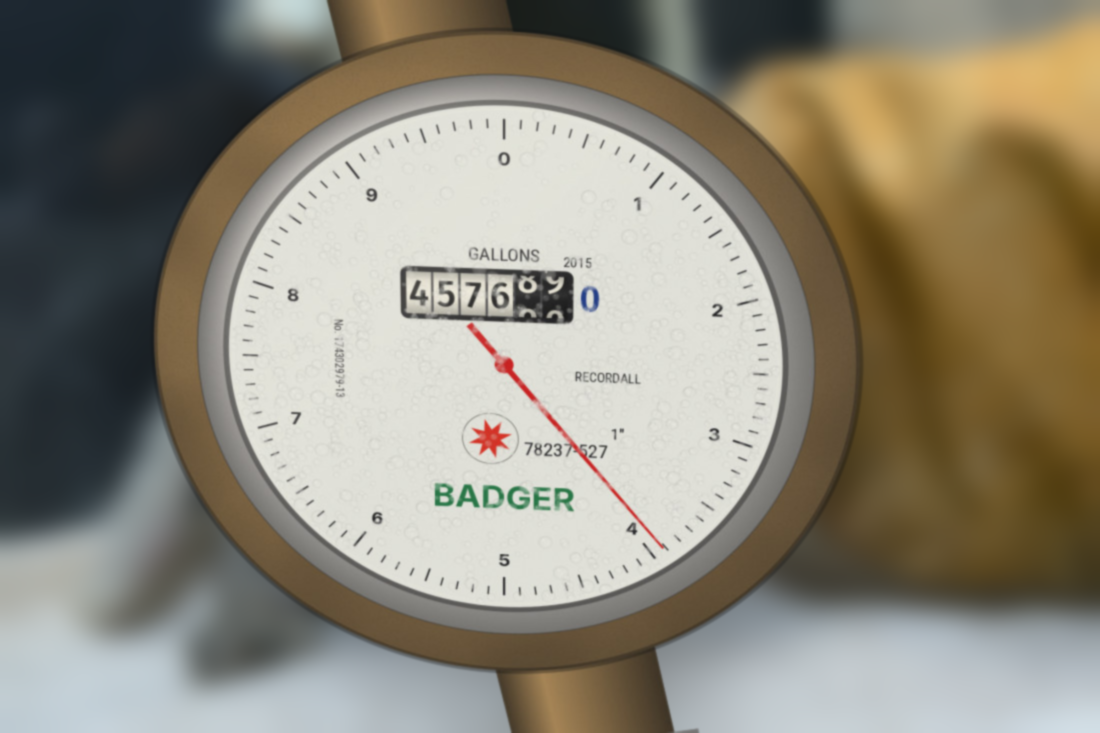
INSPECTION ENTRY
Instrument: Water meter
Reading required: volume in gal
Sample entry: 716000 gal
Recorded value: 4576893.9 gal
